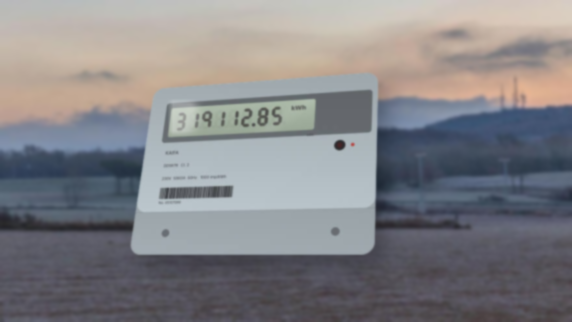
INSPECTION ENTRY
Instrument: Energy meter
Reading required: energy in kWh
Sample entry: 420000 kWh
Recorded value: 319112.85 kWh
